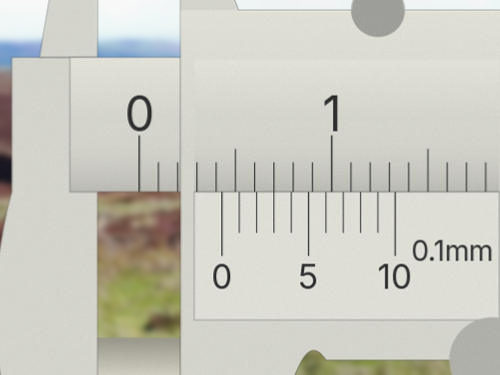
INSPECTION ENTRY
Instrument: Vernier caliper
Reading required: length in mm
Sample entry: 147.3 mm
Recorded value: 4.3 mm
